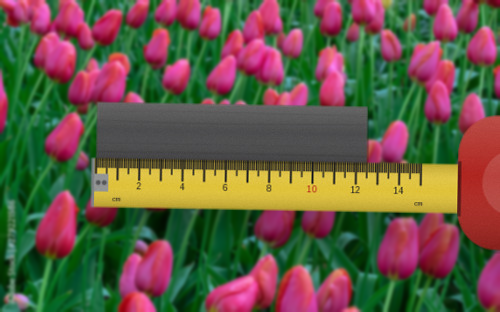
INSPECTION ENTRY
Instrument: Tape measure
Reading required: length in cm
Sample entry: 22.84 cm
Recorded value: 12.5 cm
